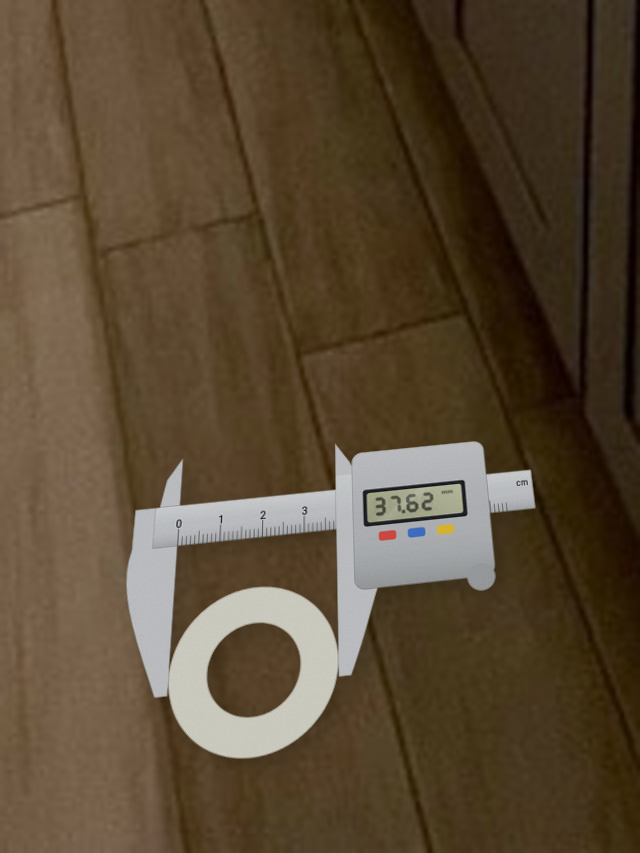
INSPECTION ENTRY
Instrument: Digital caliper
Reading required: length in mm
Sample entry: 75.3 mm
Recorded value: 37.62 mm
